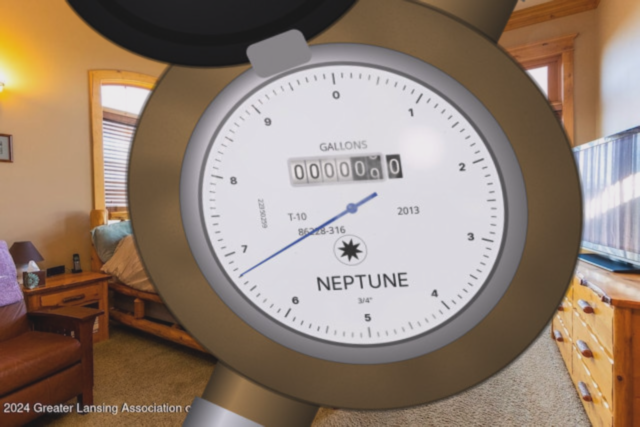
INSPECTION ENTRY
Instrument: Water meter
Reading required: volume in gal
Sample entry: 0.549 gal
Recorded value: 86.7 gal
